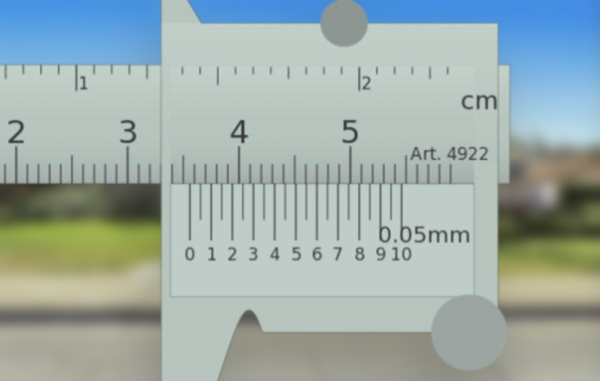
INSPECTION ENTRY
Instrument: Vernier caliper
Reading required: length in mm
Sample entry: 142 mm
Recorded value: 35.6 mm
